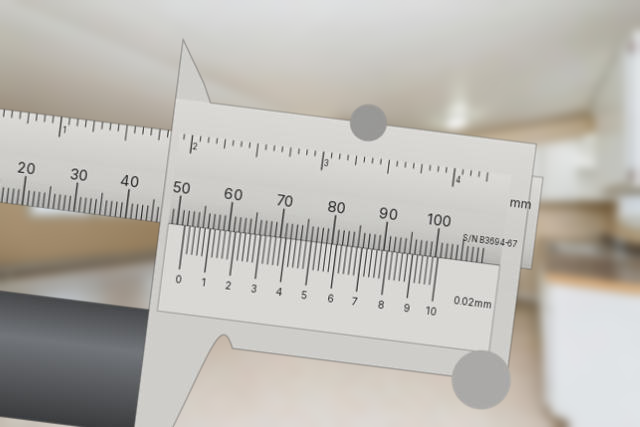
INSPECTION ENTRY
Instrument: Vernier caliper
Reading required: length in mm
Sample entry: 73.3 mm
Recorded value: 51.5 mm
